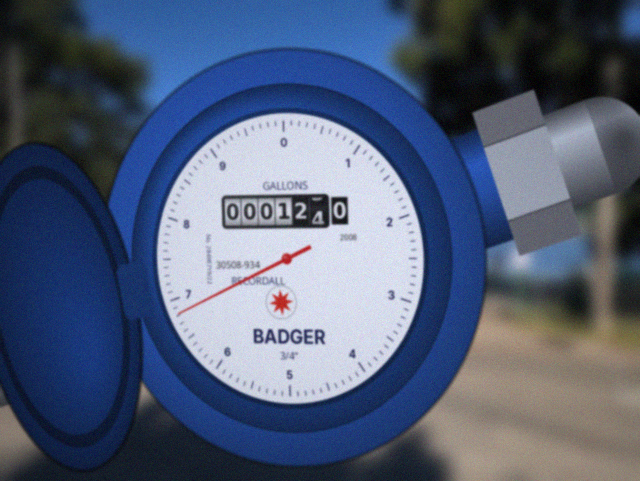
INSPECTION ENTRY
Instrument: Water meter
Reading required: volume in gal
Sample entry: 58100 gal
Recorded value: 1236.8 gal
